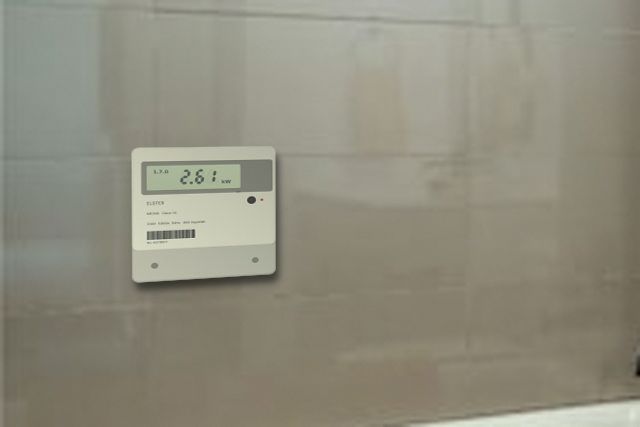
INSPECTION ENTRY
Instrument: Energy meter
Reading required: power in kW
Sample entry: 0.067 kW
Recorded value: 2.61 kW
